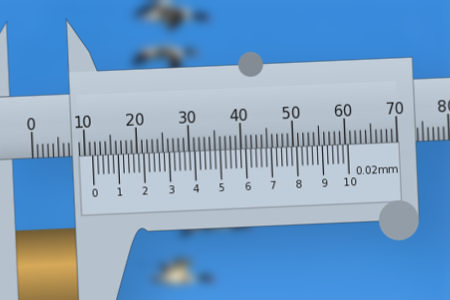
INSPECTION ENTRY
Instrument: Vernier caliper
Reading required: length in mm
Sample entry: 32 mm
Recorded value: 11.5 mm
